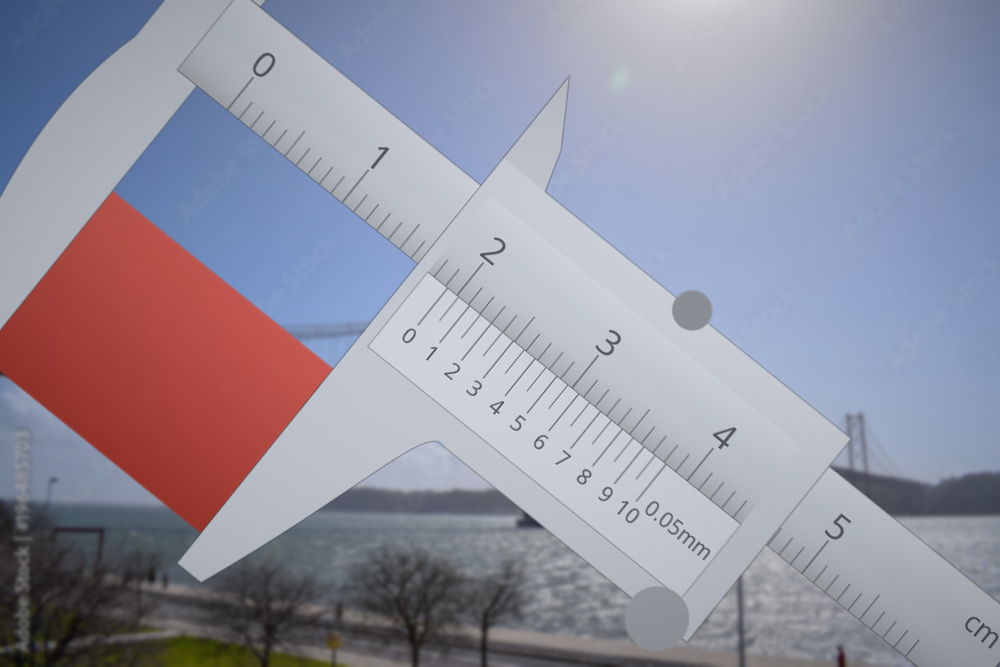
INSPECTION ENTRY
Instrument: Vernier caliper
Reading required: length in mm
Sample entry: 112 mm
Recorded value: 19.2 mm
